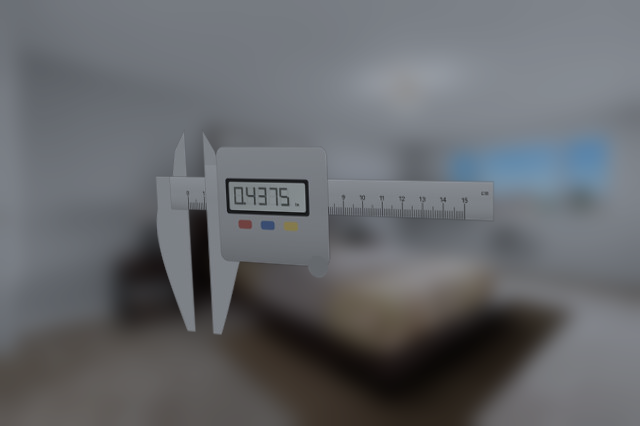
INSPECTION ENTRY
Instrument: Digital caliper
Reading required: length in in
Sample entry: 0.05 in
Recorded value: 0.4375 in
